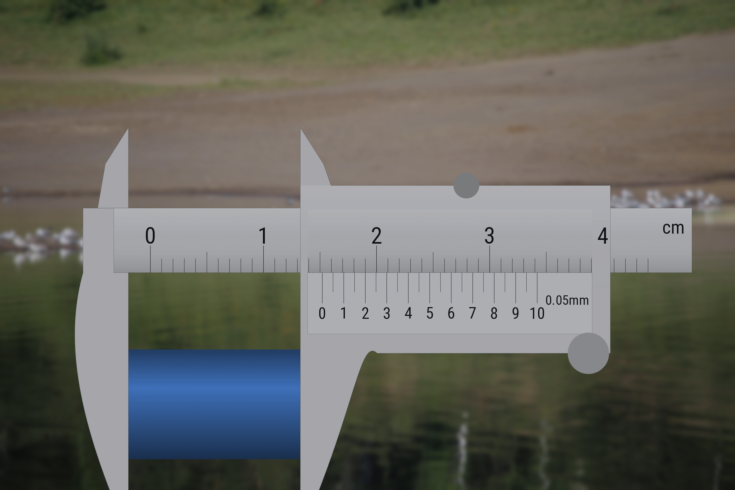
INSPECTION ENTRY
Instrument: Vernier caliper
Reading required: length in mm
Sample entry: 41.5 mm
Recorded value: 15.2 mm
